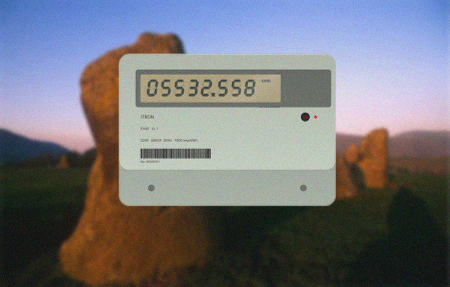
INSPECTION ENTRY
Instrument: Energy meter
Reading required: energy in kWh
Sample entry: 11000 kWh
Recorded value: 5532.558 kWh
